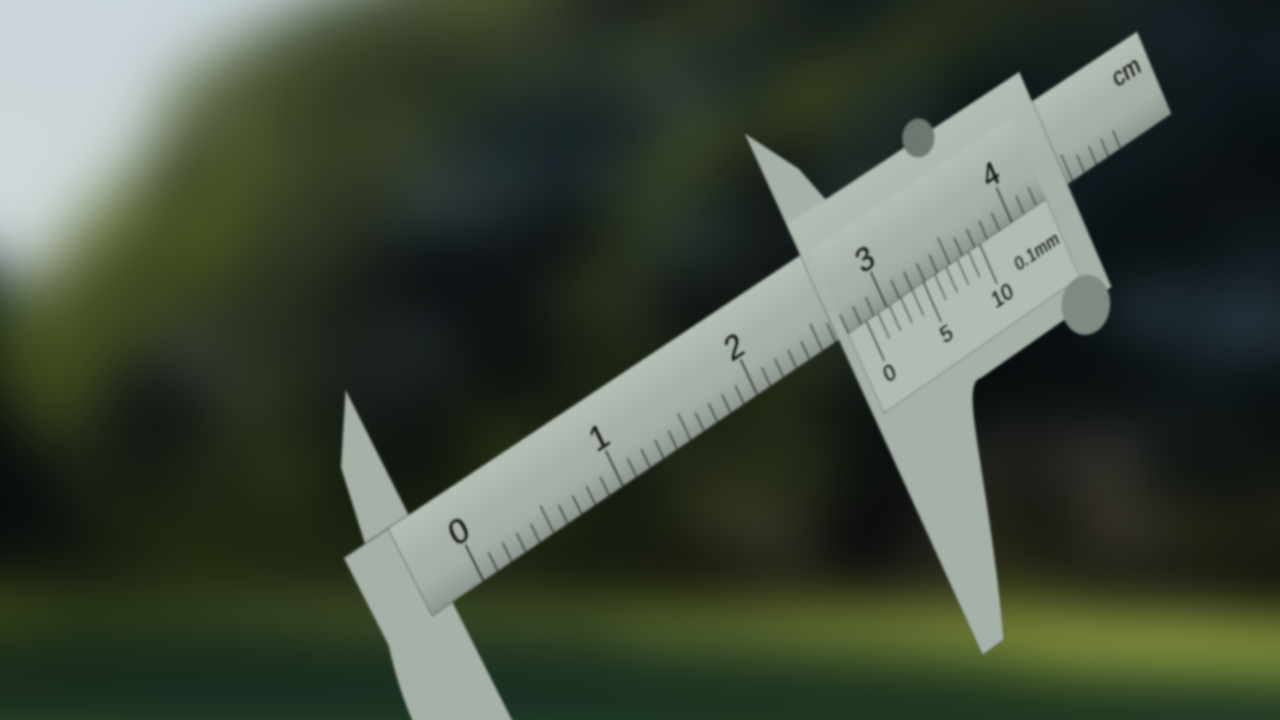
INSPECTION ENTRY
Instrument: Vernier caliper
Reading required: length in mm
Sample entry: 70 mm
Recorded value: 28.4 mm
